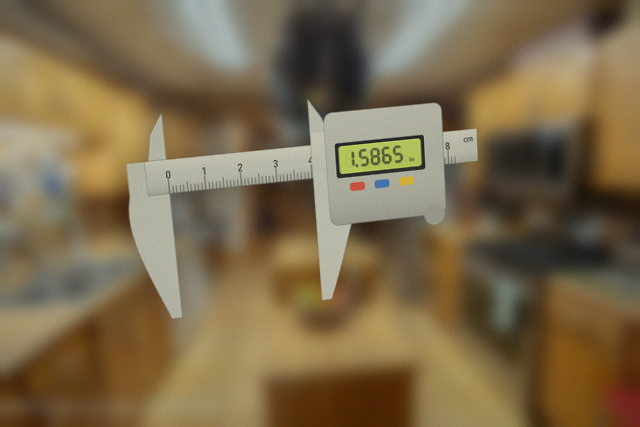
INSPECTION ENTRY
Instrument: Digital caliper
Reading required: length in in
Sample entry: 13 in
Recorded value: 1.5865 in
